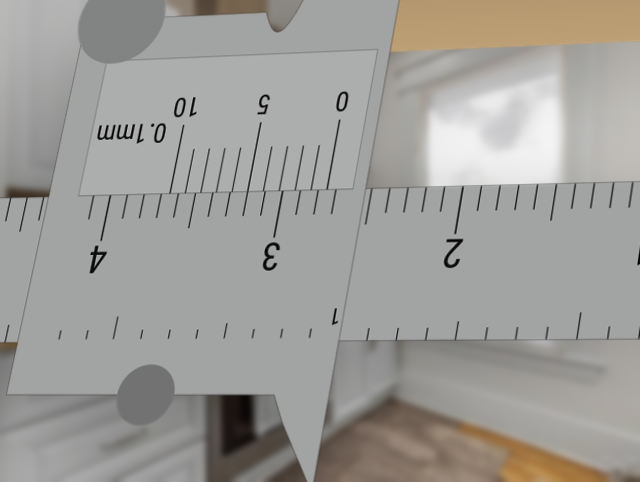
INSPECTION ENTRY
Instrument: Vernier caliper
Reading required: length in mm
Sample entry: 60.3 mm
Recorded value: 27.5 mm
